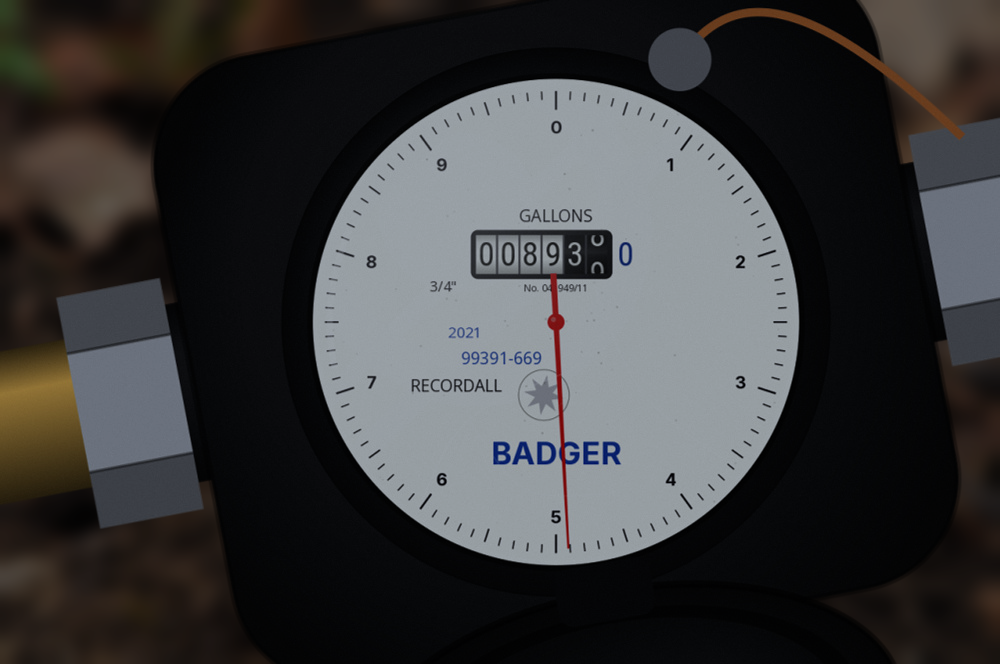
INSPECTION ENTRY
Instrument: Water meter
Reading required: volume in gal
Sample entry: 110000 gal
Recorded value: 89384.9 gal
